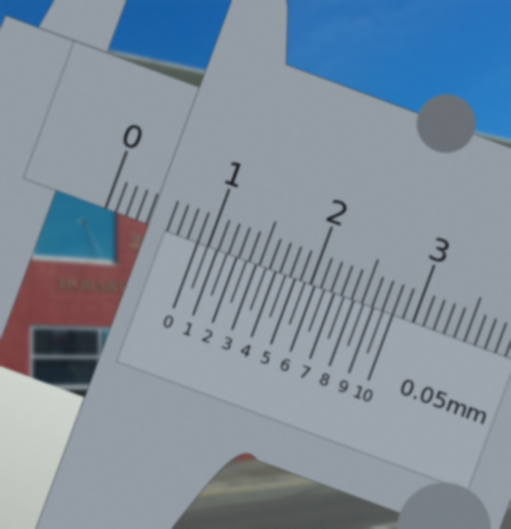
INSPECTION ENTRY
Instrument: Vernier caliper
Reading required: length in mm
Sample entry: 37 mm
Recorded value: 9.0 mm
